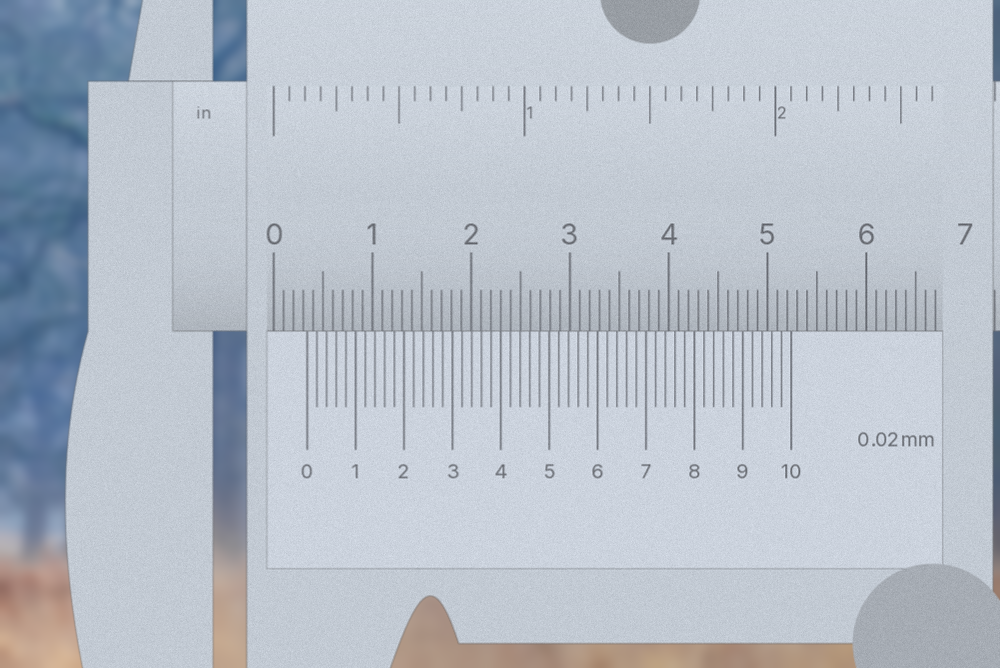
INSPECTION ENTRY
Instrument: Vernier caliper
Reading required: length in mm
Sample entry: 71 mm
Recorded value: 3.4 mm
